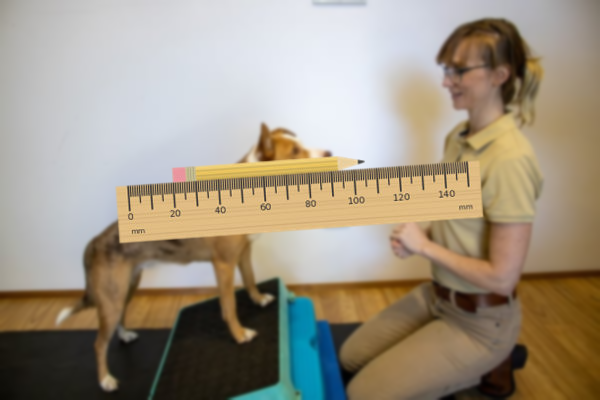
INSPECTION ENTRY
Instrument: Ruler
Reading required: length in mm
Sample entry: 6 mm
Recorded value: 85 mm
